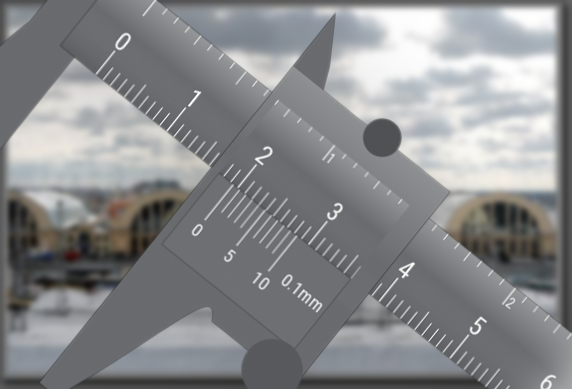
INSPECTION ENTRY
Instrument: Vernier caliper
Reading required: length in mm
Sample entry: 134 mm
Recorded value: 19.4 mm
